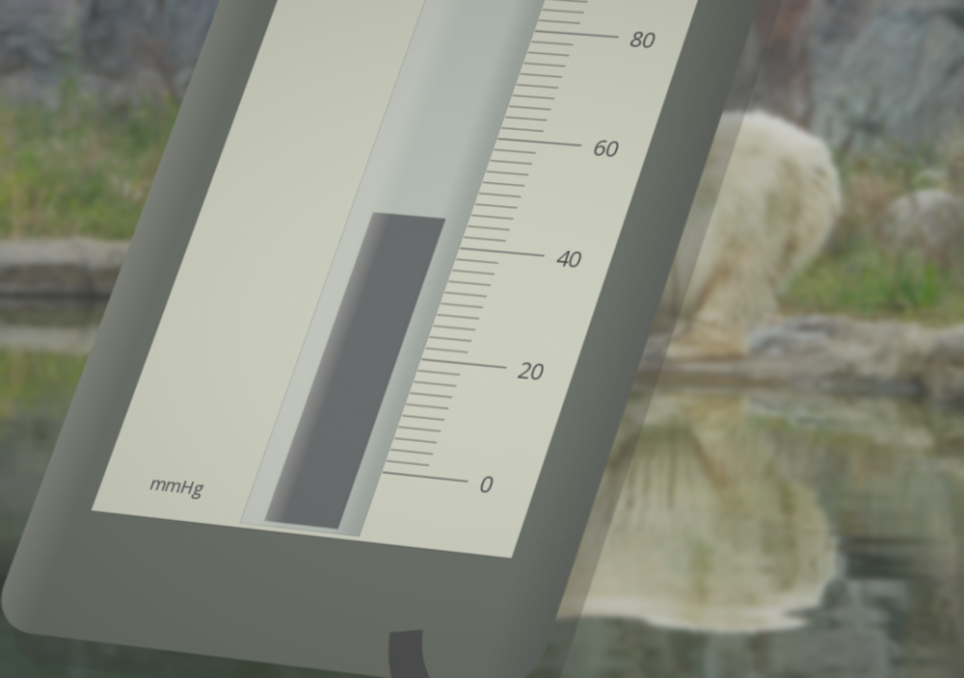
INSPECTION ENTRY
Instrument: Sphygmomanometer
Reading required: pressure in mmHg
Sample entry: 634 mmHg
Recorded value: 45 mmHg
